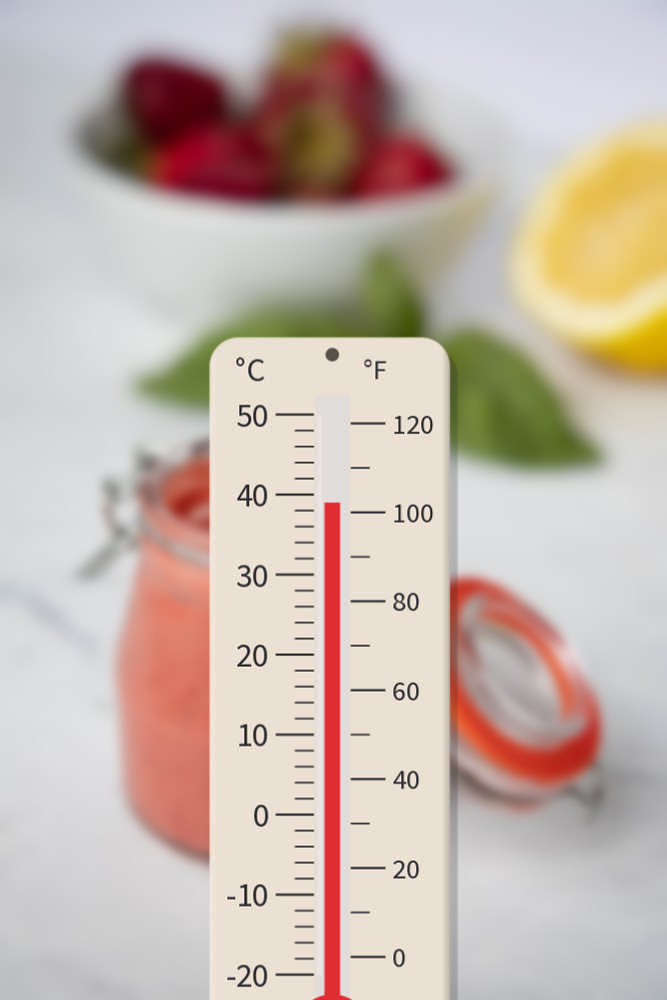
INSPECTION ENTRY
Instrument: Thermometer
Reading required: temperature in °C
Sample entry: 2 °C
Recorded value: 39 °C
